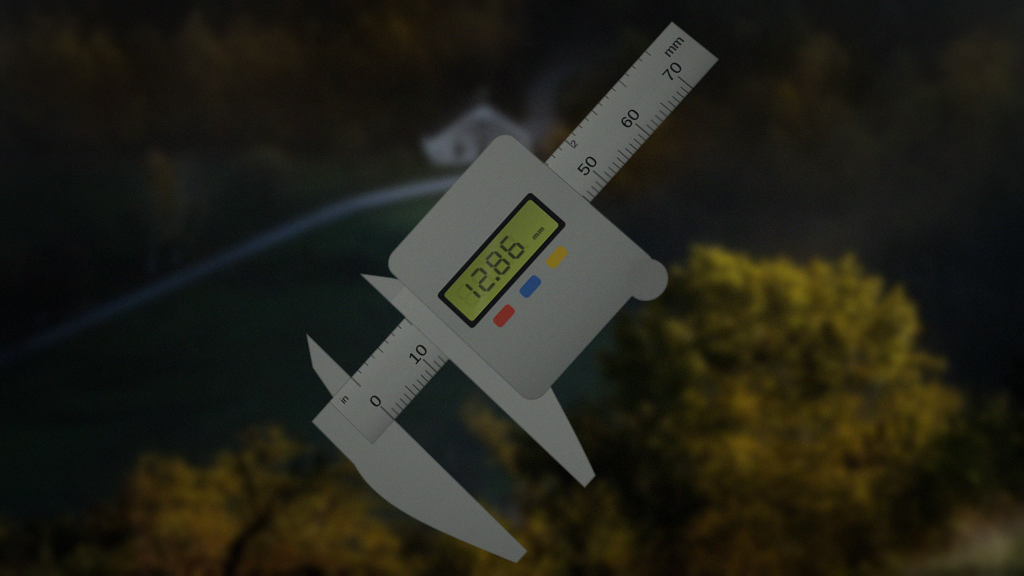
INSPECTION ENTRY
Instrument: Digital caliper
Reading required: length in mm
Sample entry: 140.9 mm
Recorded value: 12.86 mm
